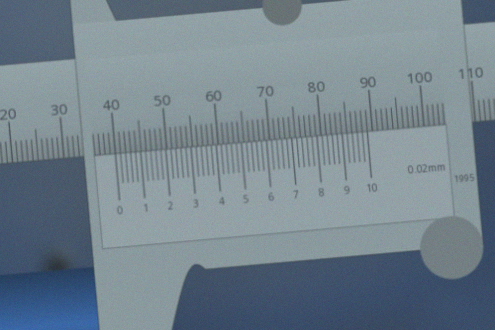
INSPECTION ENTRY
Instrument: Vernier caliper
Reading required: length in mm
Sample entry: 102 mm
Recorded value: 40.0 mm
